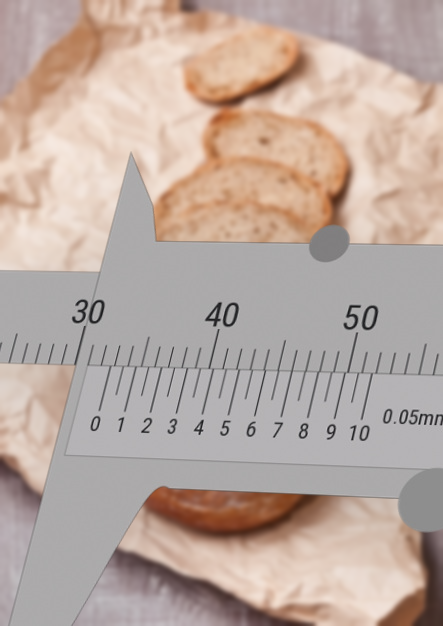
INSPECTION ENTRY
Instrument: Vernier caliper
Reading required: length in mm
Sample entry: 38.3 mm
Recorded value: 32.7 mm
